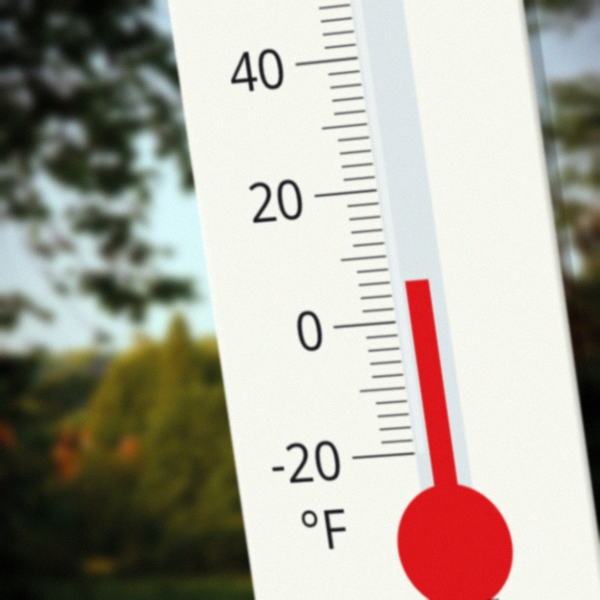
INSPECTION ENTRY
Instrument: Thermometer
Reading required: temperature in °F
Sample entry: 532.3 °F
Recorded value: 6 °F
